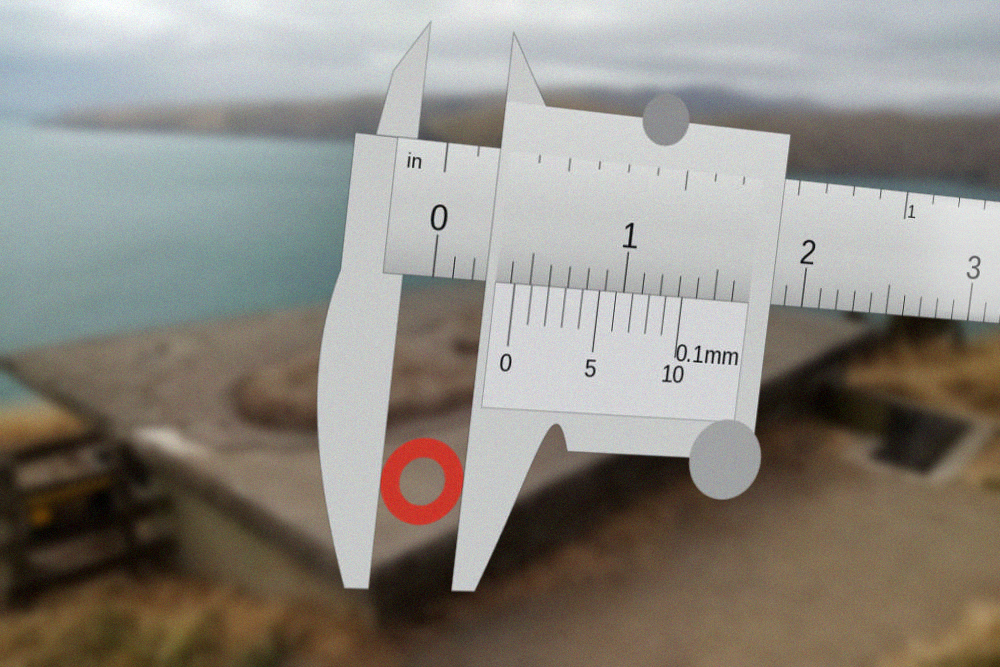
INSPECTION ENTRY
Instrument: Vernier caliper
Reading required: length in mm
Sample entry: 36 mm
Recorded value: 4.2 mm
